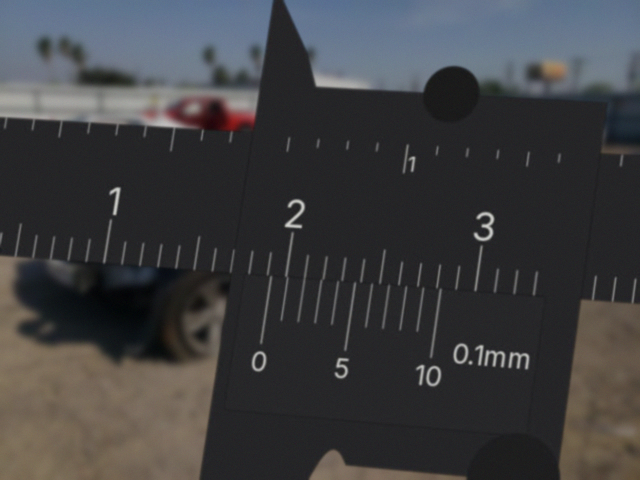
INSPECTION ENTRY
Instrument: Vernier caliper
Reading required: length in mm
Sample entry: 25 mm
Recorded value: 19.2 mm
